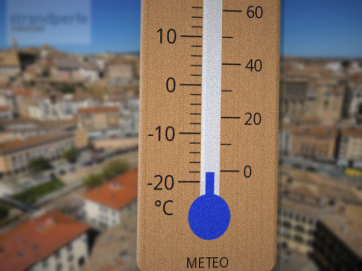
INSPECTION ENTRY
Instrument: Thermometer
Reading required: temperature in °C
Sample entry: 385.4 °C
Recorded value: -18 °C
